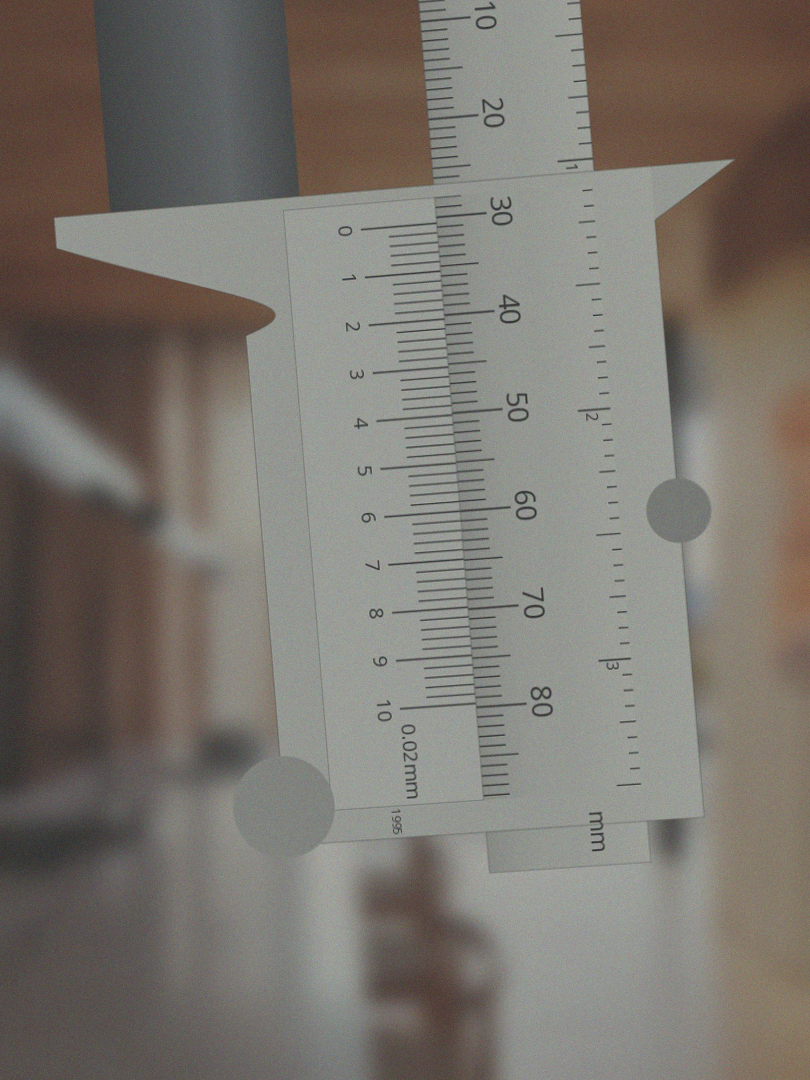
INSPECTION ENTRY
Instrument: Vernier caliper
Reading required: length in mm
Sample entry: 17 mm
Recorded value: 30.6 mm
